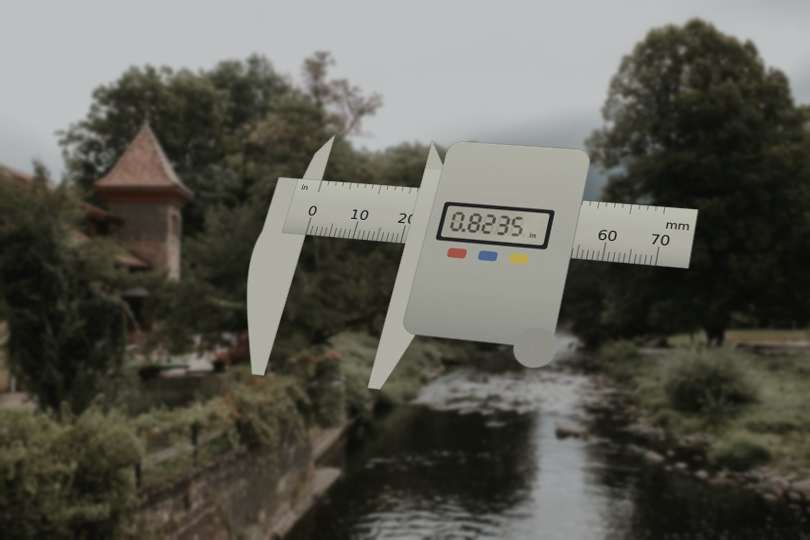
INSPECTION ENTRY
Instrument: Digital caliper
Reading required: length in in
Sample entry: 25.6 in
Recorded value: 0.8235 in
